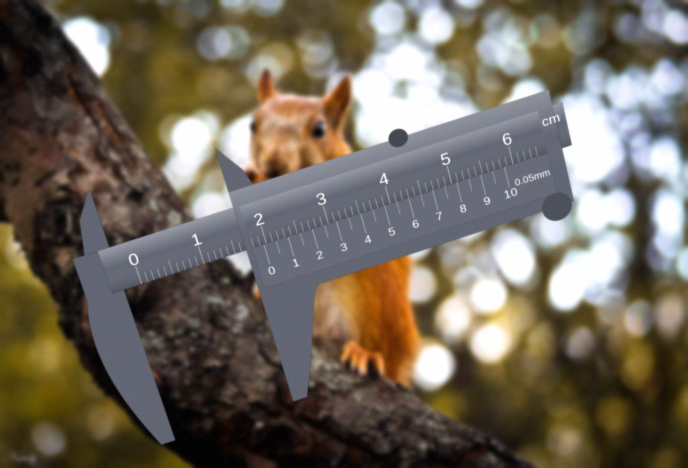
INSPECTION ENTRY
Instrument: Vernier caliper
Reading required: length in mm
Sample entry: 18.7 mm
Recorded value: 19.6 mm
